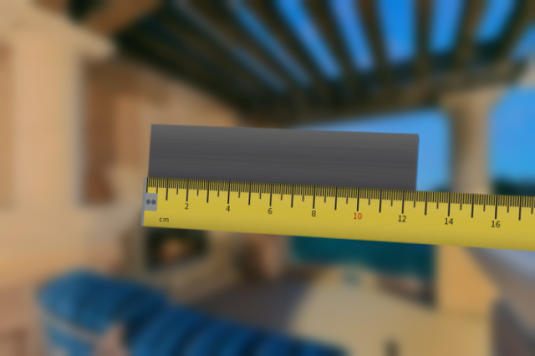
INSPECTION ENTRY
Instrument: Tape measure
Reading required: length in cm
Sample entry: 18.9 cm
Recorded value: 12.5 cm
